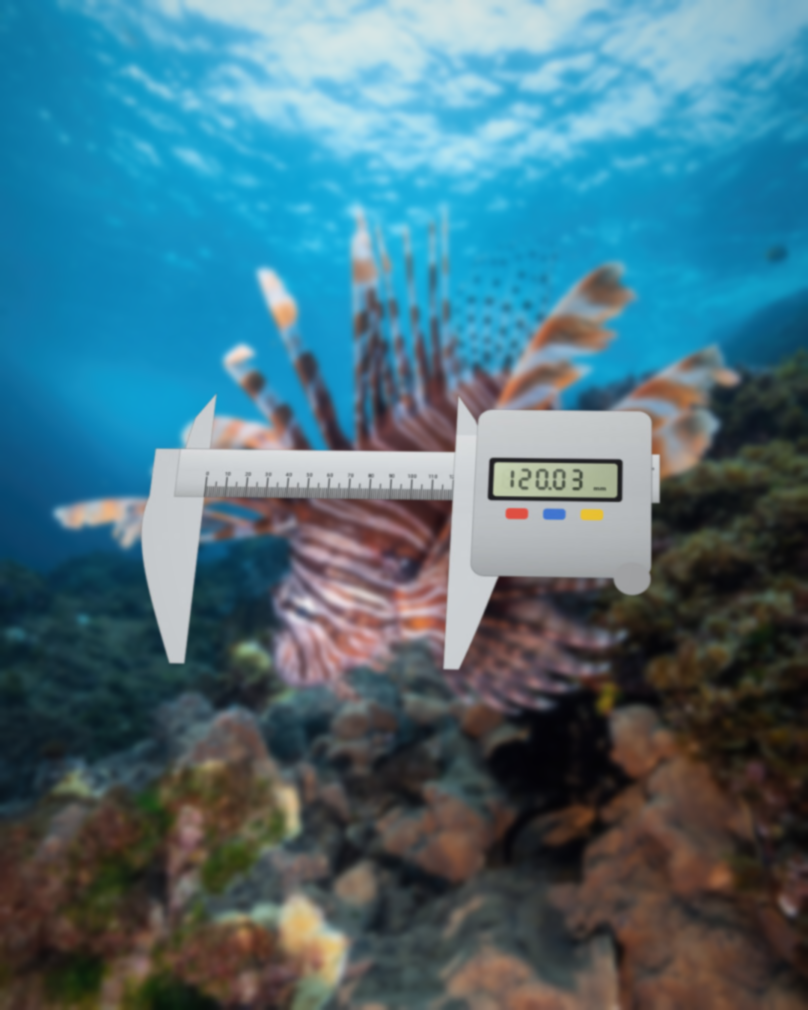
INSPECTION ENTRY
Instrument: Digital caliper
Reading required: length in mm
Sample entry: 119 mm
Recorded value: 120.03 mm
